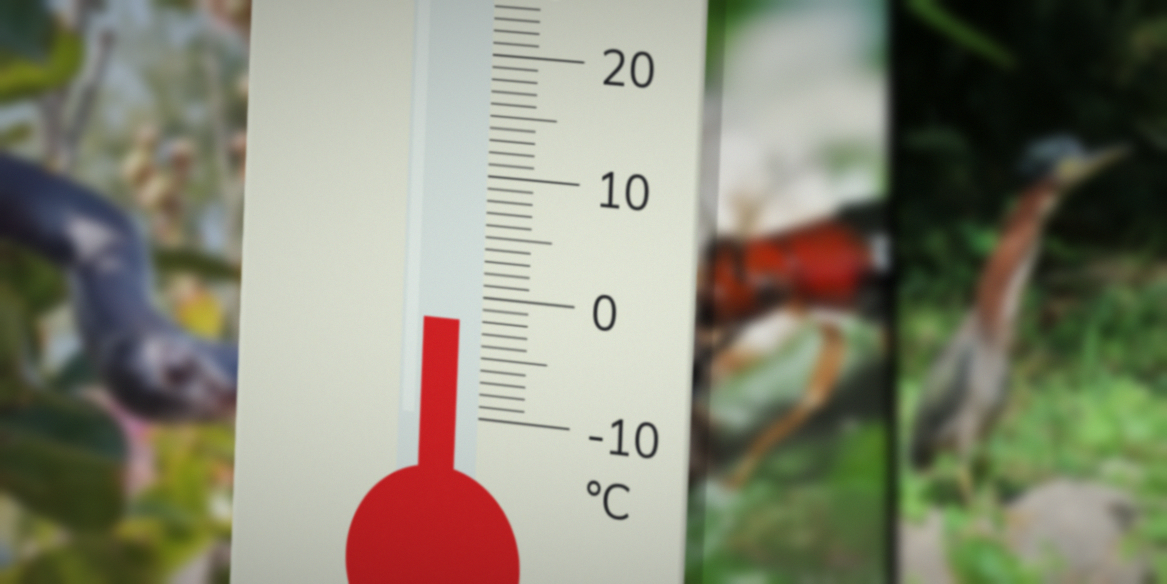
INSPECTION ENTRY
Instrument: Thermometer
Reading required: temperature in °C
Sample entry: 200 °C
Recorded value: -2 °C
